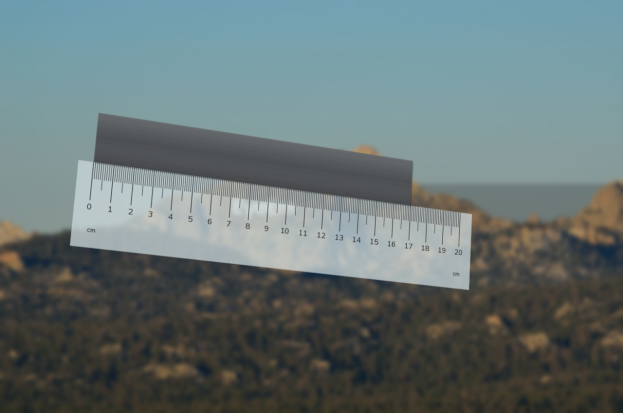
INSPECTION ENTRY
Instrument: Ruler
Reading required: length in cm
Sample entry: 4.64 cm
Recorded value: 17 cm
